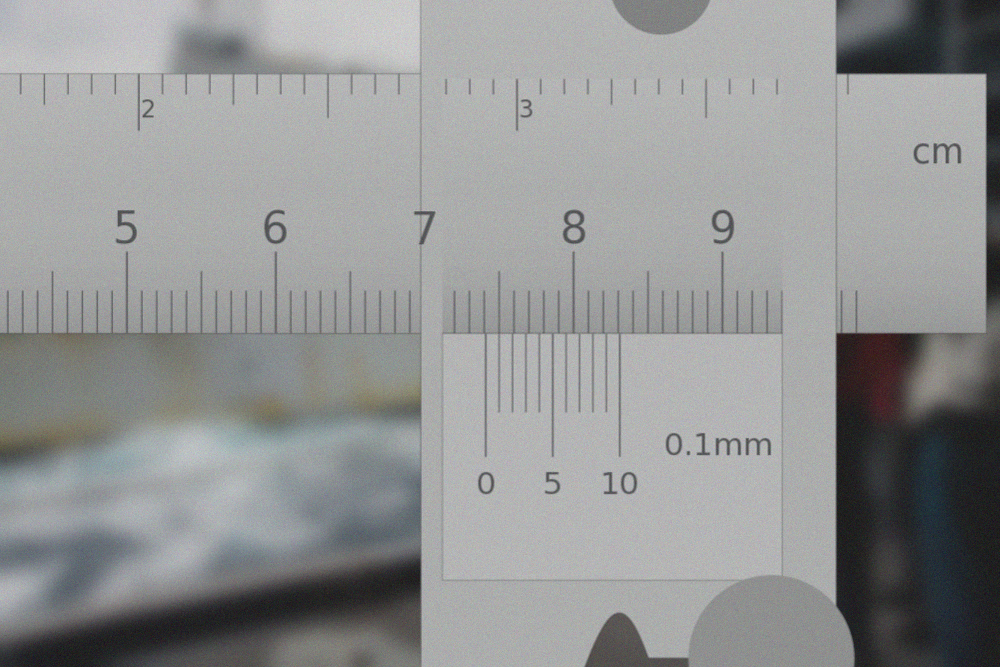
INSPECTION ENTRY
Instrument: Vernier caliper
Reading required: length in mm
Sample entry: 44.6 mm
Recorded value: 74.1 mm
